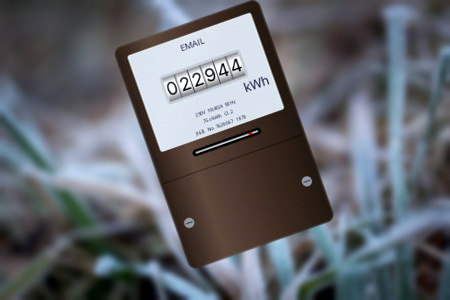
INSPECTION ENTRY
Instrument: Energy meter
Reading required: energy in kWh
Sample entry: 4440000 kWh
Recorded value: 22944 kWh
